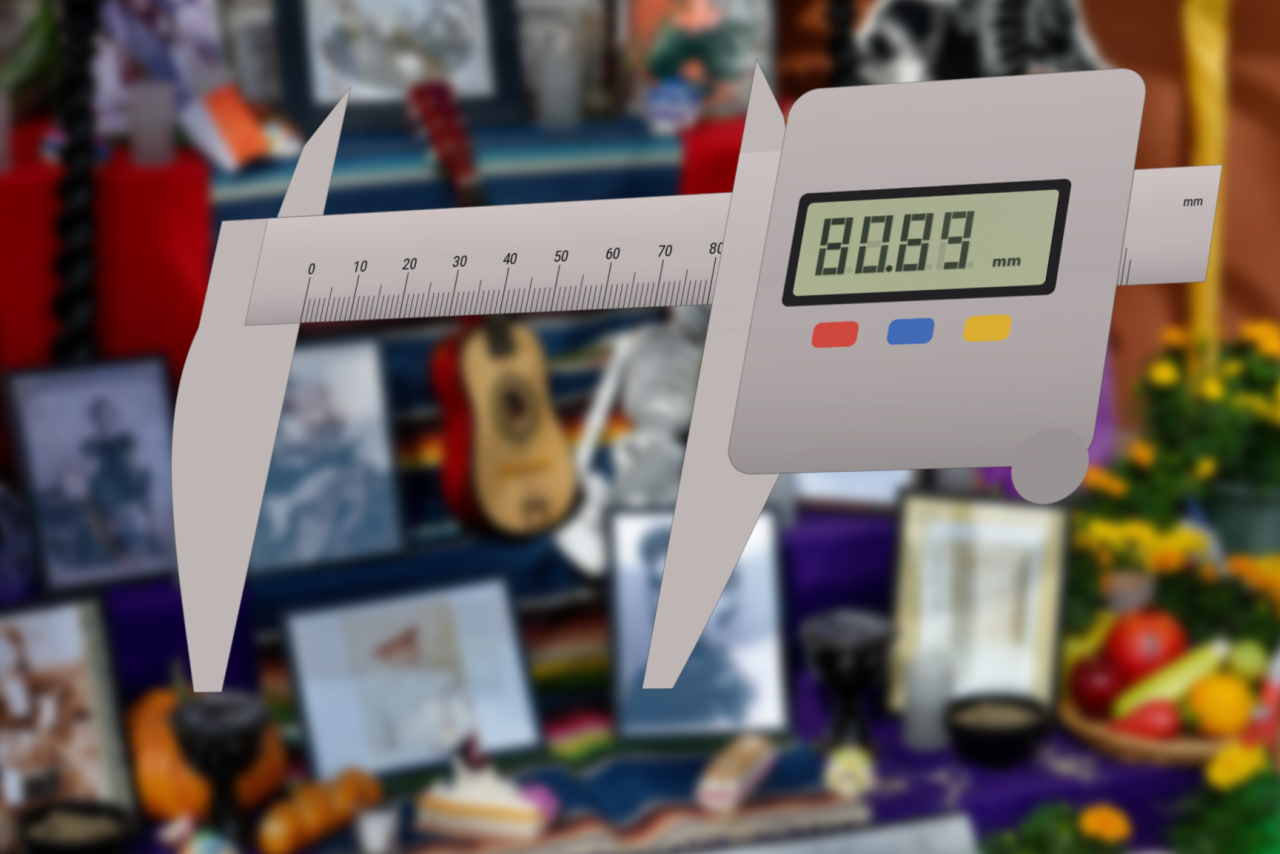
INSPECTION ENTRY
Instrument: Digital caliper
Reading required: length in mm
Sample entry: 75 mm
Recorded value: 80.89 mm
